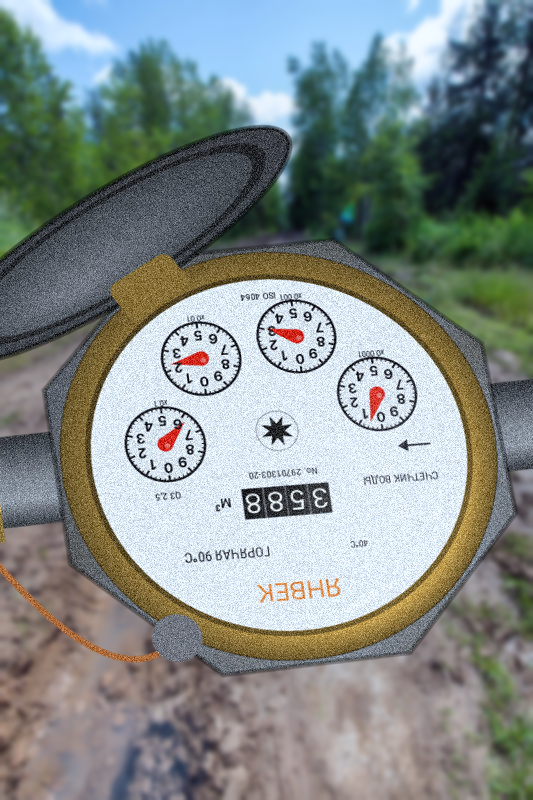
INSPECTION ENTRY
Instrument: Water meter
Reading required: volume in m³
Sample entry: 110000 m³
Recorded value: 3588.6230 m³
